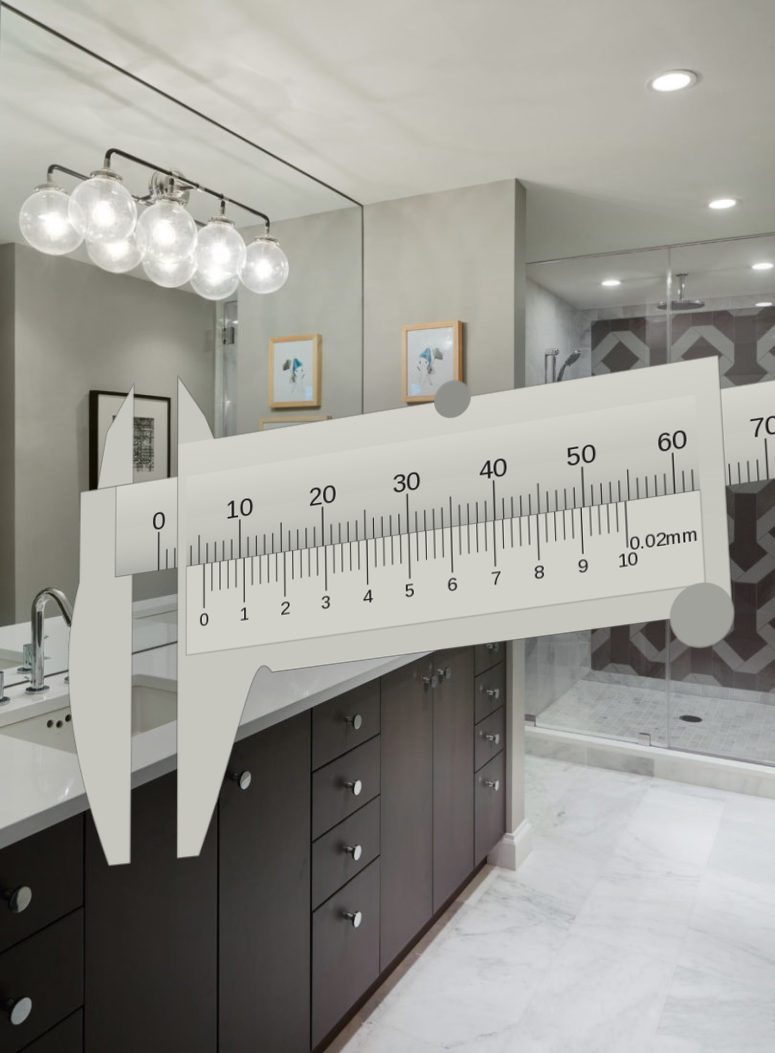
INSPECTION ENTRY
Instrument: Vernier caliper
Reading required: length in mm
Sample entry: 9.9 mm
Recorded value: 5.6 mm
